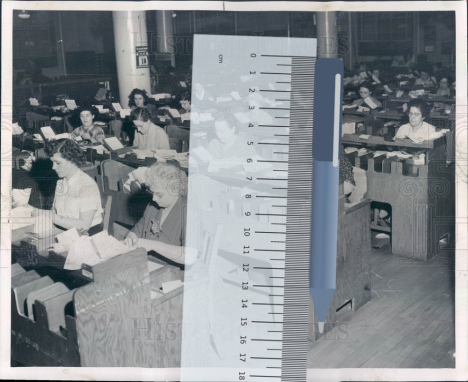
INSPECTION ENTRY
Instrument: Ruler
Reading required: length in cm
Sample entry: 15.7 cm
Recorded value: 15.5 cm
